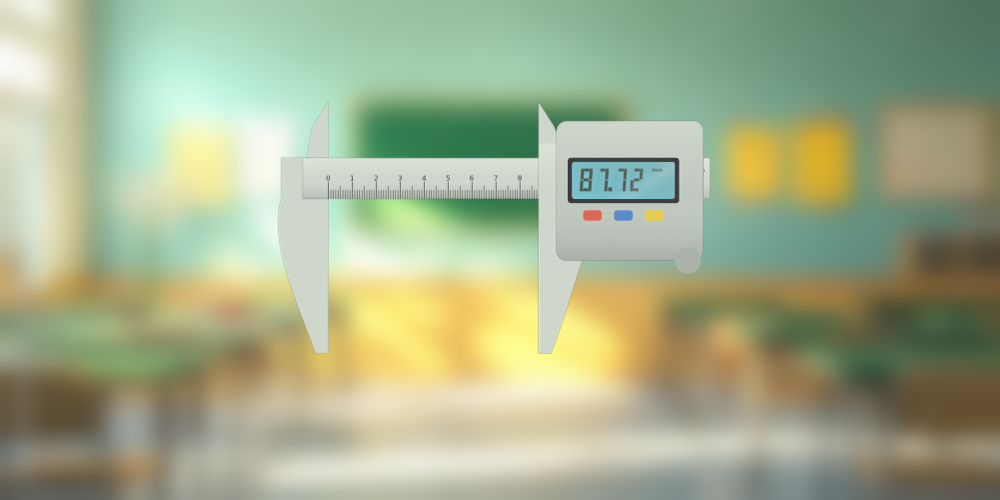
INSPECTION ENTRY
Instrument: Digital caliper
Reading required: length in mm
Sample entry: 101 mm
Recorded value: 87.72 mm
